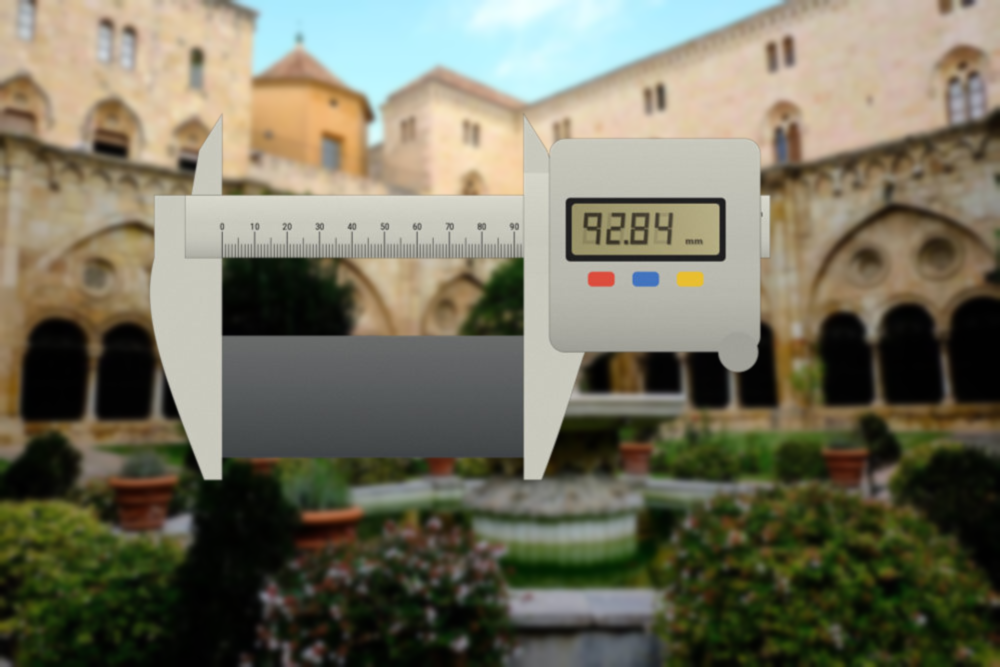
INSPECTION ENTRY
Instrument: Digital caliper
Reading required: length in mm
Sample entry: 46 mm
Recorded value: 92.84 mm
